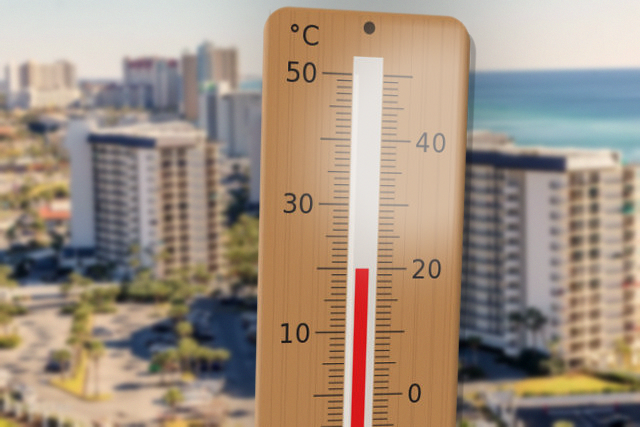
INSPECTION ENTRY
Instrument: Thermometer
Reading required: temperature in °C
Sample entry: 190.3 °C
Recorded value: 20 °C
